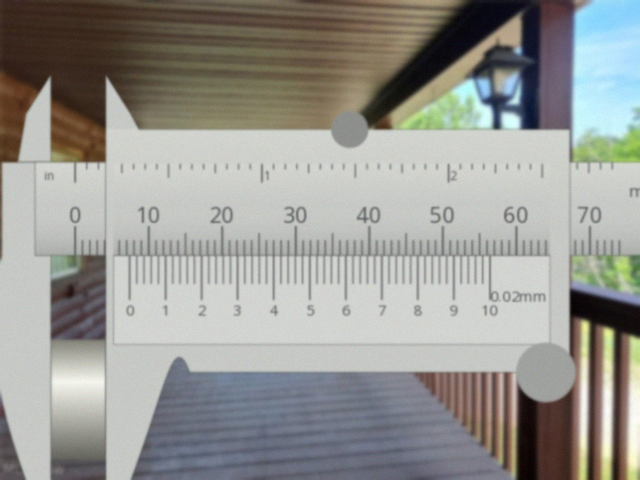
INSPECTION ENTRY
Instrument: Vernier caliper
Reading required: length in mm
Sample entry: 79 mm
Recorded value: 7.4 mm
